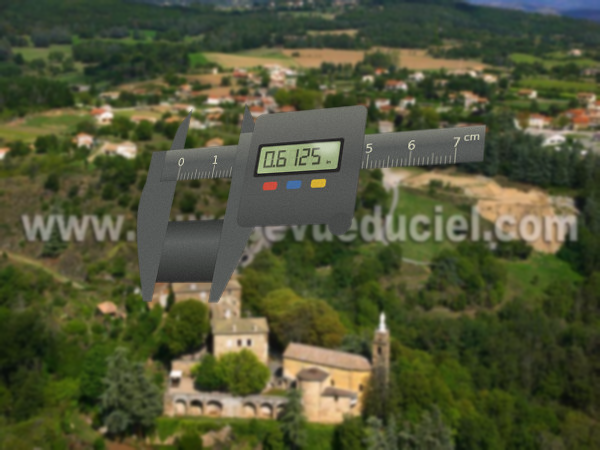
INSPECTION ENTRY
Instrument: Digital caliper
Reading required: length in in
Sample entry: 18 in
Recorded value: 0.6125 in
